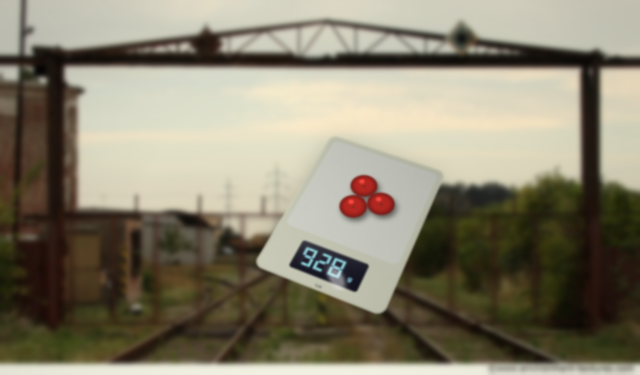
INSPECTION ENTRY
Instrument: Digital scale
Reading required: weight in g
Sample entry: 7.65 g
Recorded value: 928 g
